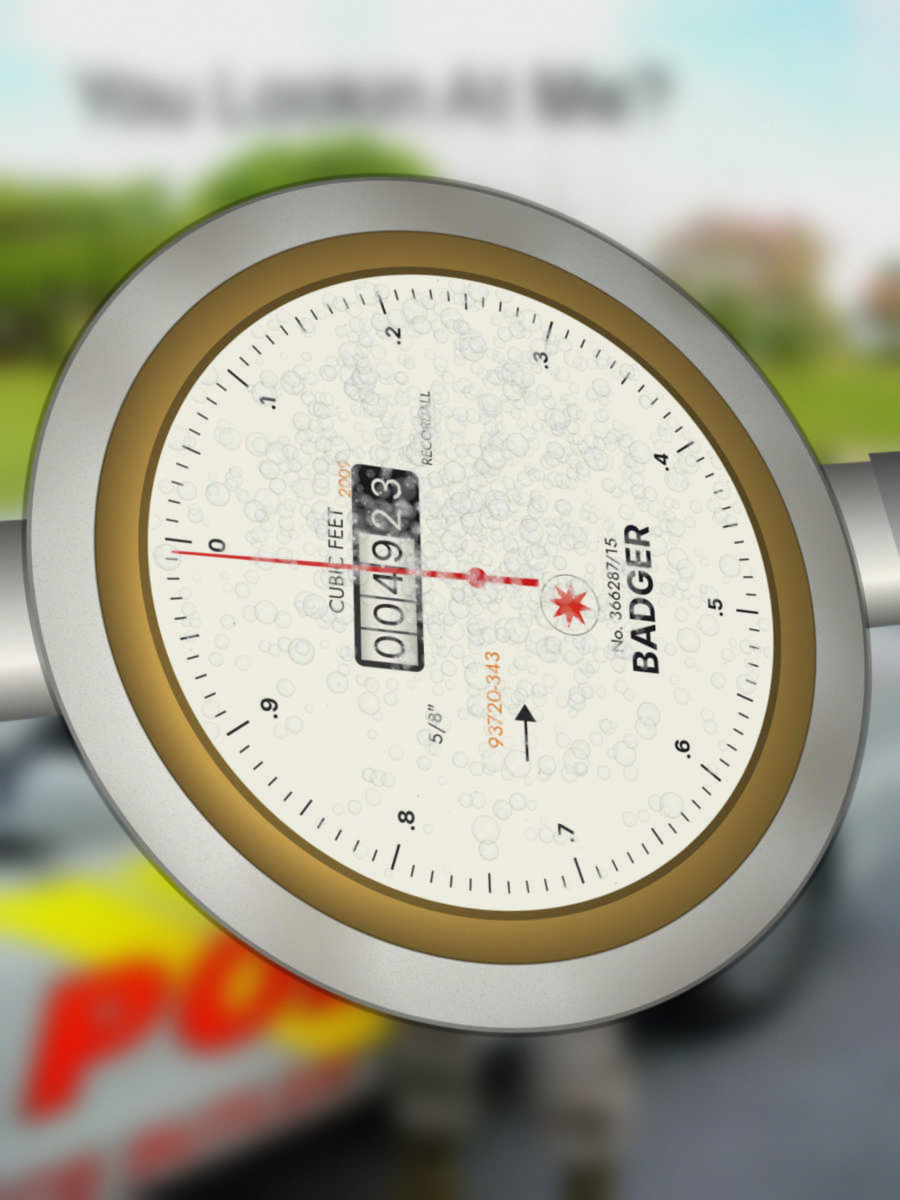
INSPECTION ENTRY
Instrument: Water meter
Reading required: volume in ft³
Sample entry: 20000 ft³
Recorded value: 4922.99 ft³
